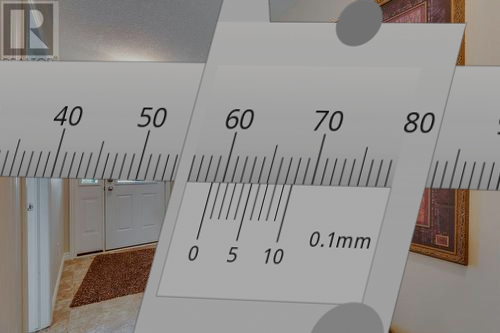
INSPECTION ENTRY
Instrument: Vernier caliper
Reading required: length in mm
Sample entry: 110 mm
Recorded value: 58.8 mm
